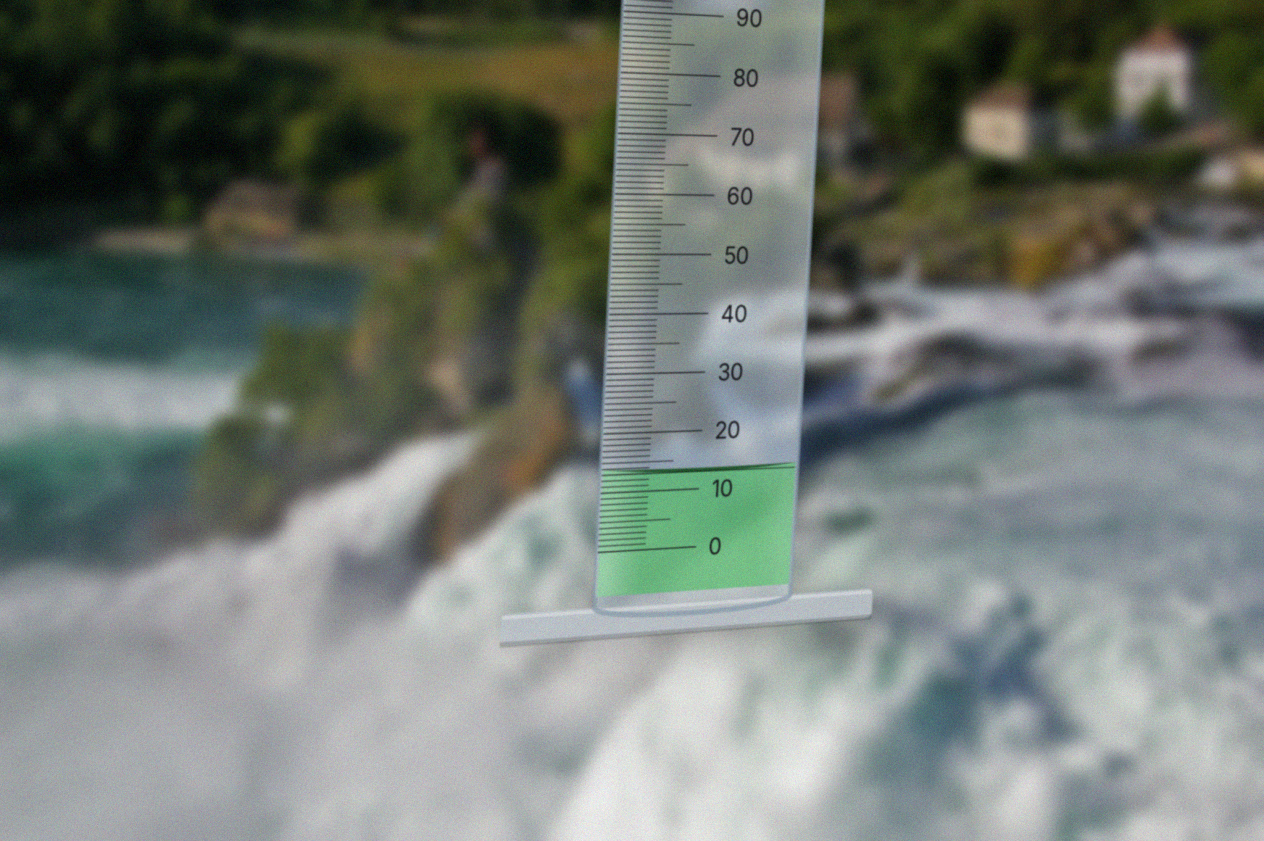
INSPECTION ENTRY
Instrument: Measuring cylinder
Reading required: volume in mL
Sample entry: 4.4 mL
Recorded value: 13 mL
